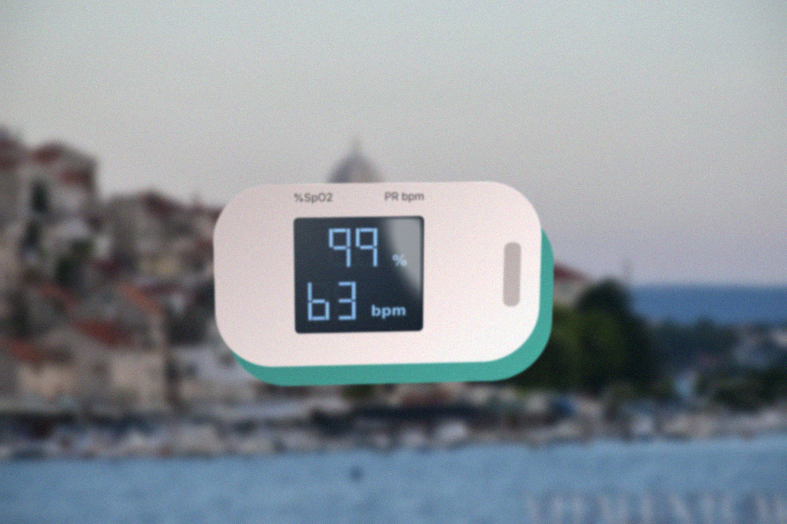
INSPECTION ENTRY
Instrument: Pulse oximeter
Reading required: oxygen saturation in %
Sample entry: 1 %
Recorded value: 99 %
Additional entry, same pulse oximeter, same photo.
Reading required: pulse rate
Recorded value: 63 bpm
